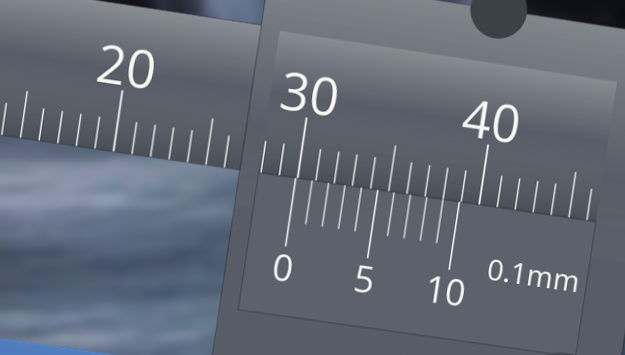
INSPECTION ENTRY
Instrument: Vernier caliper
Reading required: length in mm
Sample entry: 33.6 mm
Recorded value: 29.9 mm
